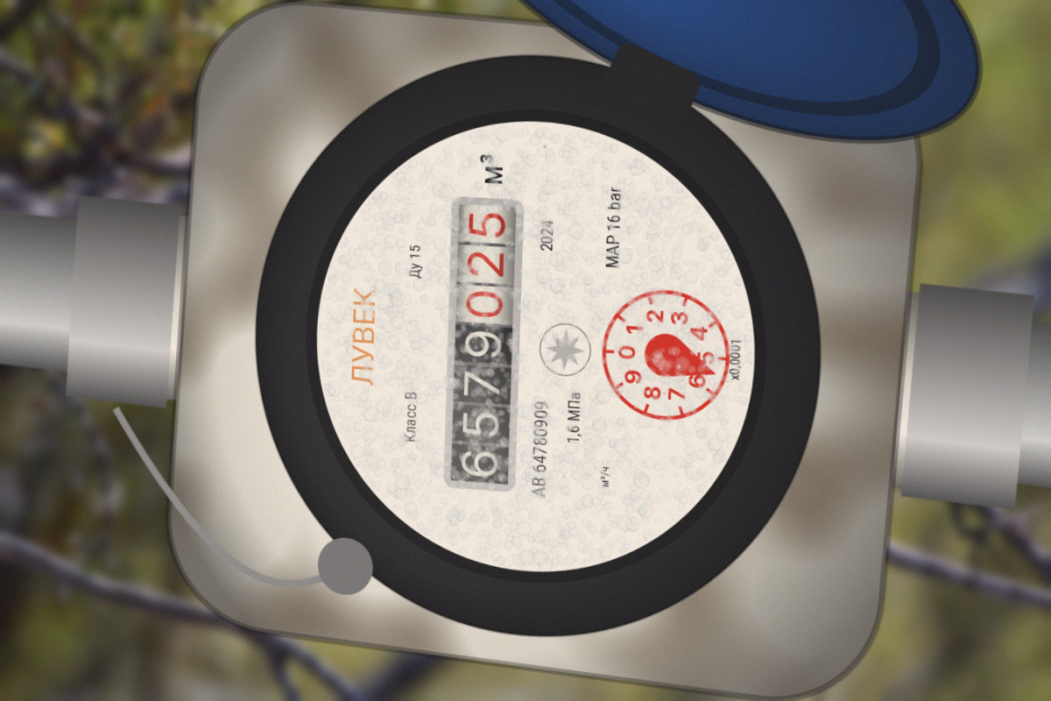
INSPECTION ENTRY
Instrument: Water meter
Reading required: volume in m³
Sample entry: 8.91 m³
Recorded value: 6579.0255 m³
